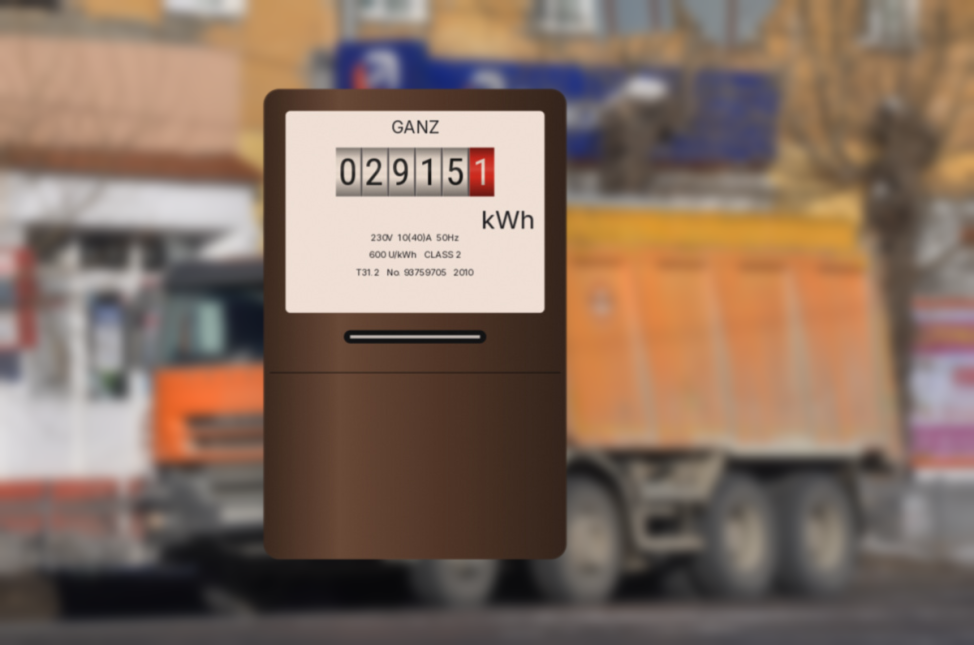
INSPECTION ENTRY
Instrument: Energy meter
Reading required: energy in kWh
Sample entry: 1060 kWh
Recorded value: 2915.1 kWh
